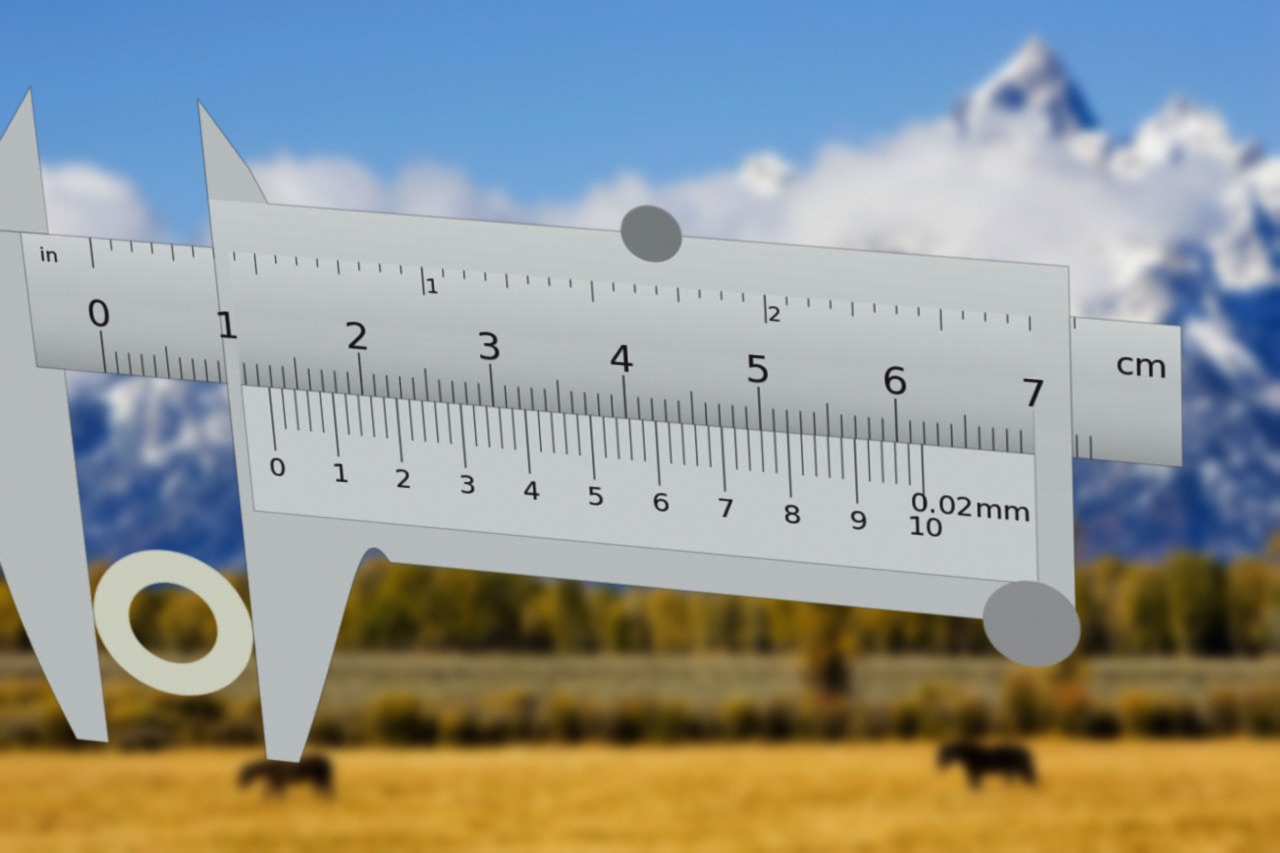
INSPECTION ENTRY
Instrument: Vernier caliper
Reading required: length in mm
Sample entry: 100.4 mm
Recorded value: 12.8 mm
